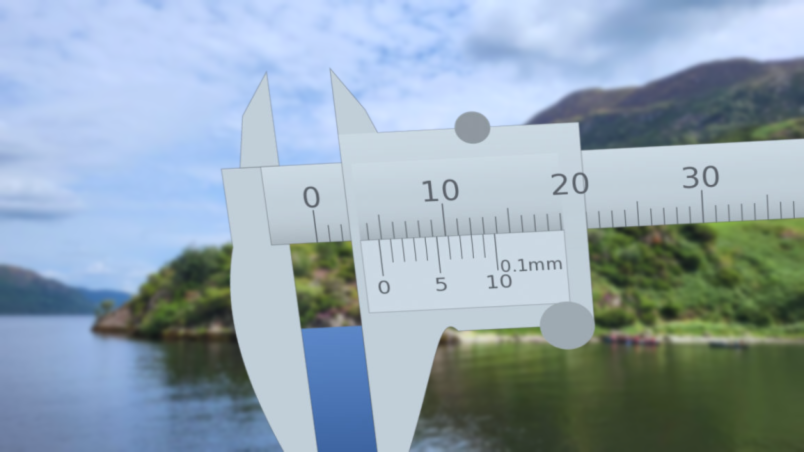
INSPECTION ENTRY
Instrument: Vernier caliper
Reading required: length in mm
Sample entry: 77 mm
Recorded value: 4.8 mm
